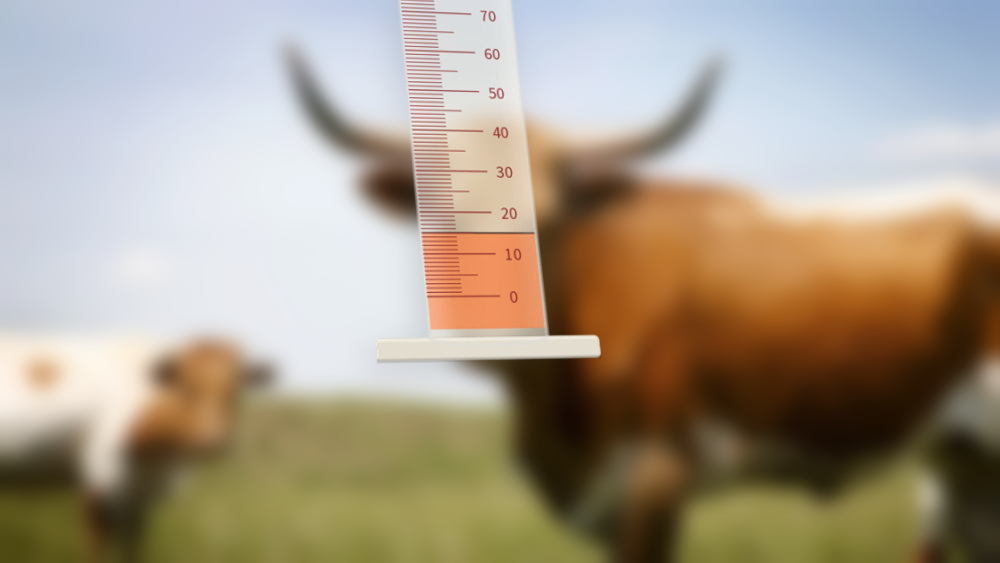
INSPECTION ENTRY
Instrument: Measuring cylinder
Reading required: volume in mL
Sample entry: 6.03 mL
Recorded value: 15 mL
